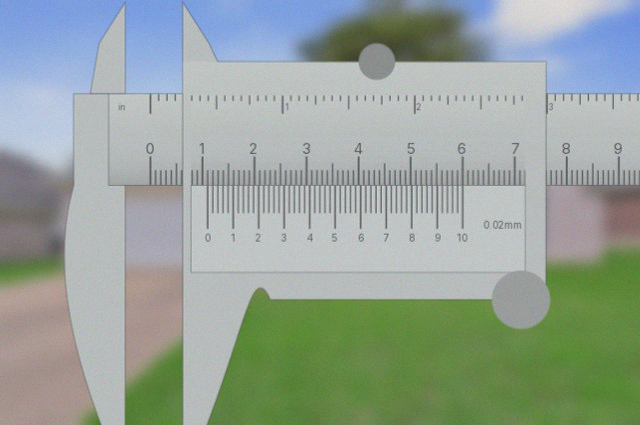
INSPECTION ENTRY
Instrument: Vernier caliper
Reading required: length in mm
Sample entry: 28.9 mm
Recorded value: 11.0 mm
